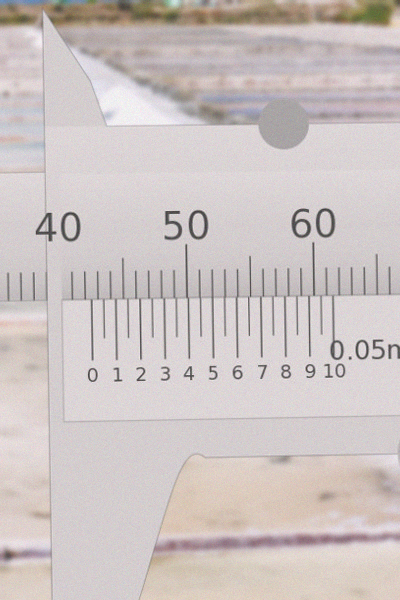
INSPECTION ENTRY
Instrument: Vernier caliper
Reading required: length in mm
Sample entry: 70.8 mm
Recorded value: 42.5 mm
